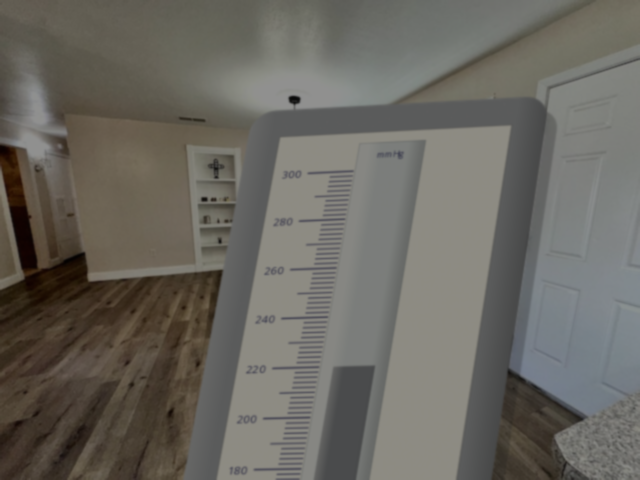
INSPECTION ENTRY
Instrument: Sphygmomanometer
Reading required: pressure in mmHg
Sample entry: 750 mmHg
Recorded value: 220 mmHg
